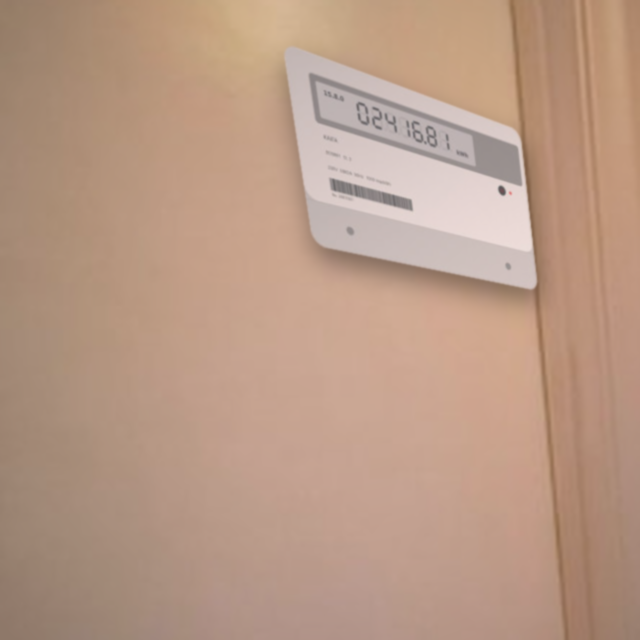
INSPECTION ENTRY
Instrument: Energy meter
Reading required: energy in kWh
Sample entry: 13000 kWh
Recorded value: 2416.81 kWh
